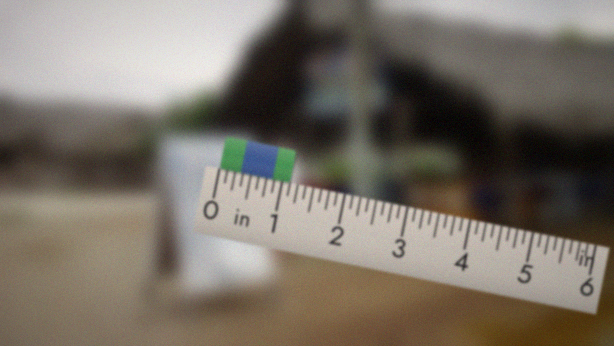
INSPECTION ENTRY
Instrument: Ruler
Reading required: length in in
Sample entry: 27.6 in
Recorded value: 1.125 in
